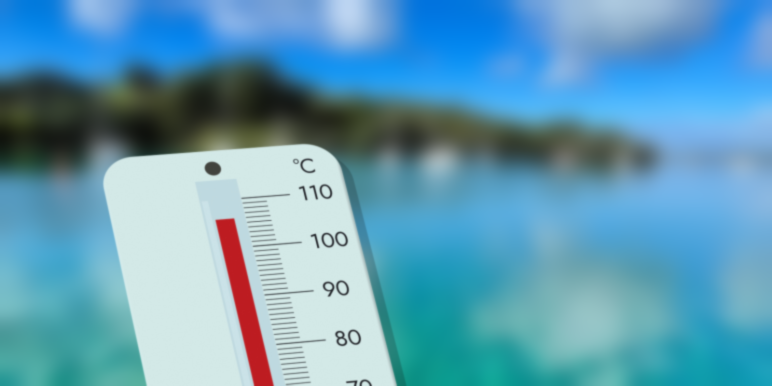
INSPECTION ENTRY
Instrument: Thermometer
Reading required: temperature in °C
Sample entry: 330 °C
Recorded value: 106 °C
